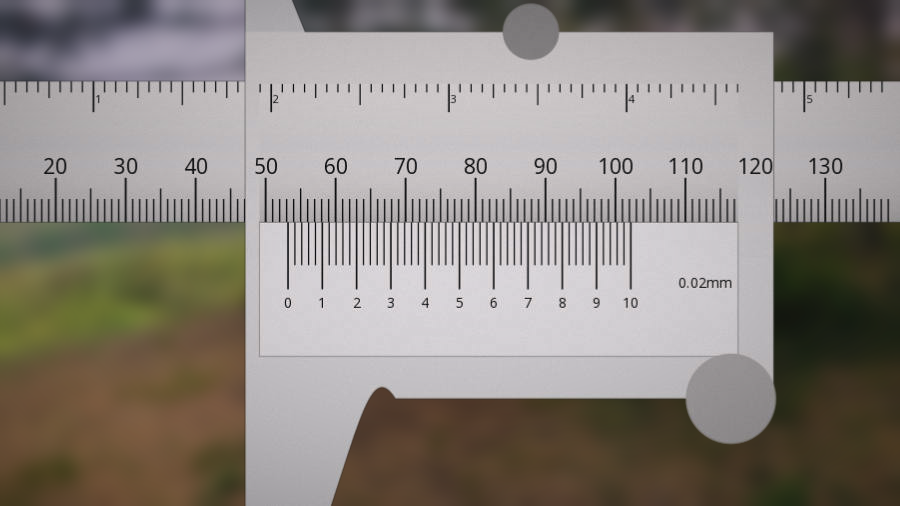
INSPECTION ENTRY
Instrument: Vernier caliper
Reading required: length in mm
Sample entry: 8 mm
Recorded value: 53.2 mm
